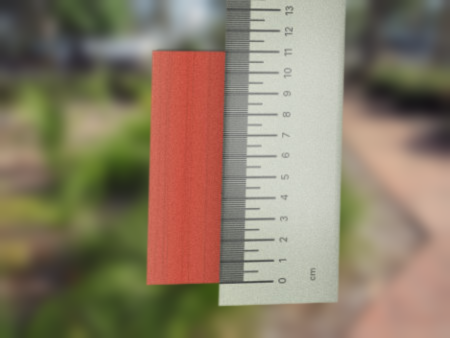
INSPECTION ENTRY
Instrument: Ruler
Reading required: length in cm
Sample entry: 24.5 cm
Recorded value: 11 cm
